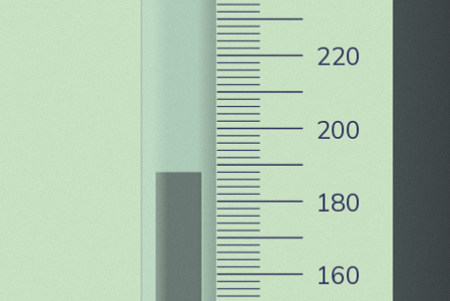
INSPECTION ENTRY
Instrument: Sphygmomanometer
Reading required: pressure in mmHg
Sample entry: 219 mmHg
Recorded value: 188 mmHg
